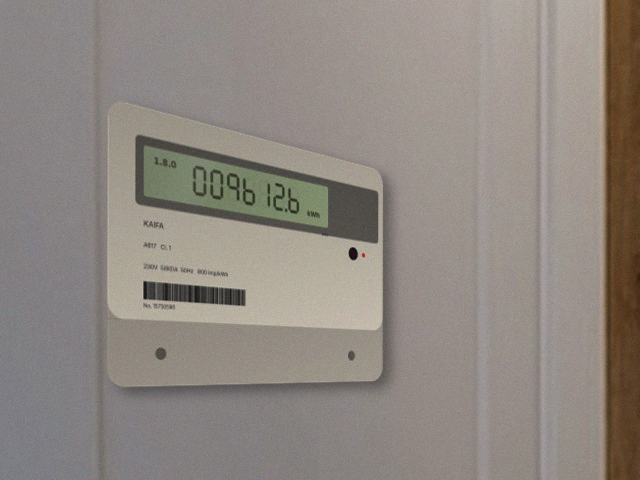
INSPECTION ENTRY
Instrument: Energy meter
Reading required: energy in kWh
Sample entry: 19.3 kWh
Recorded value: 9612.6 kWh
